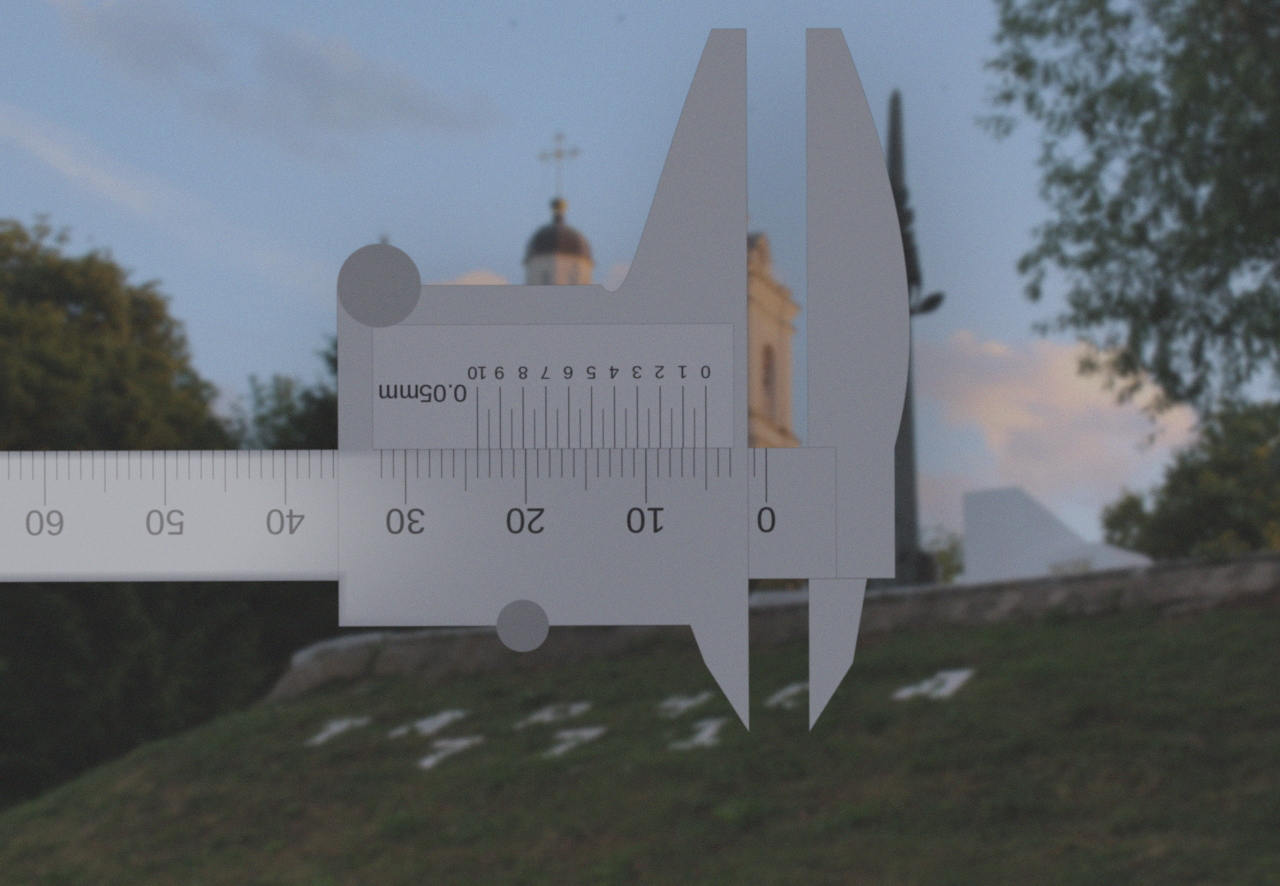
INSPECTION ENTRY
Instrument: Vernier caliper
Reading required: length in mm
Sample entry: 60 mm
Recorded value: 5.0 mm
